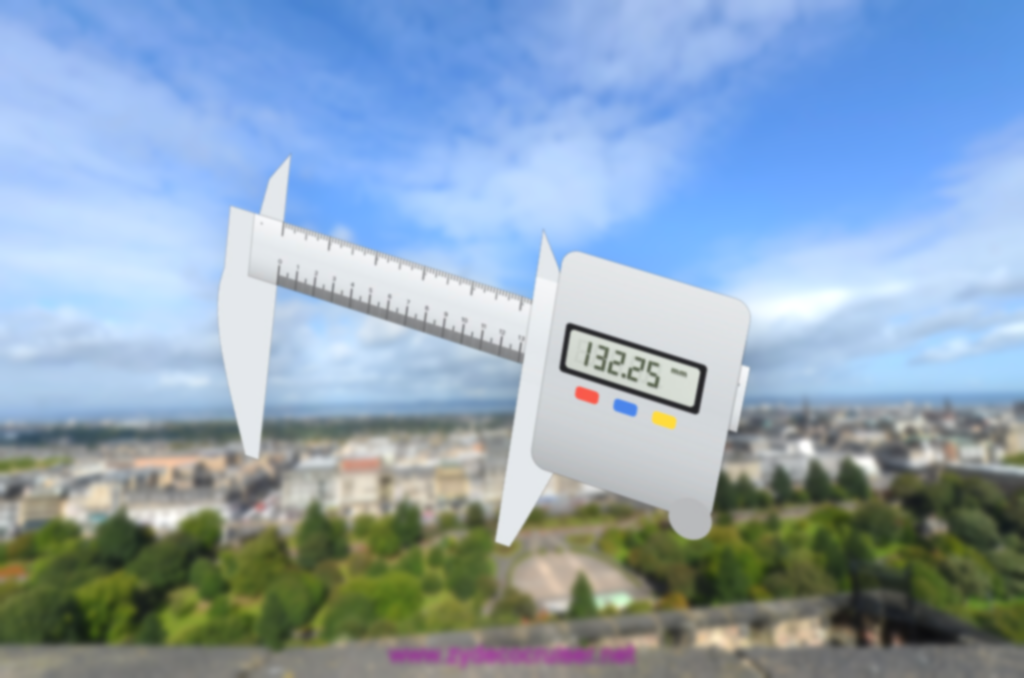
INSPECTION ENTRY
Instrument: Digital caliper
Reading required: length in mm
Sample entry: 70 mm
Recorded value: 132.25 mm
